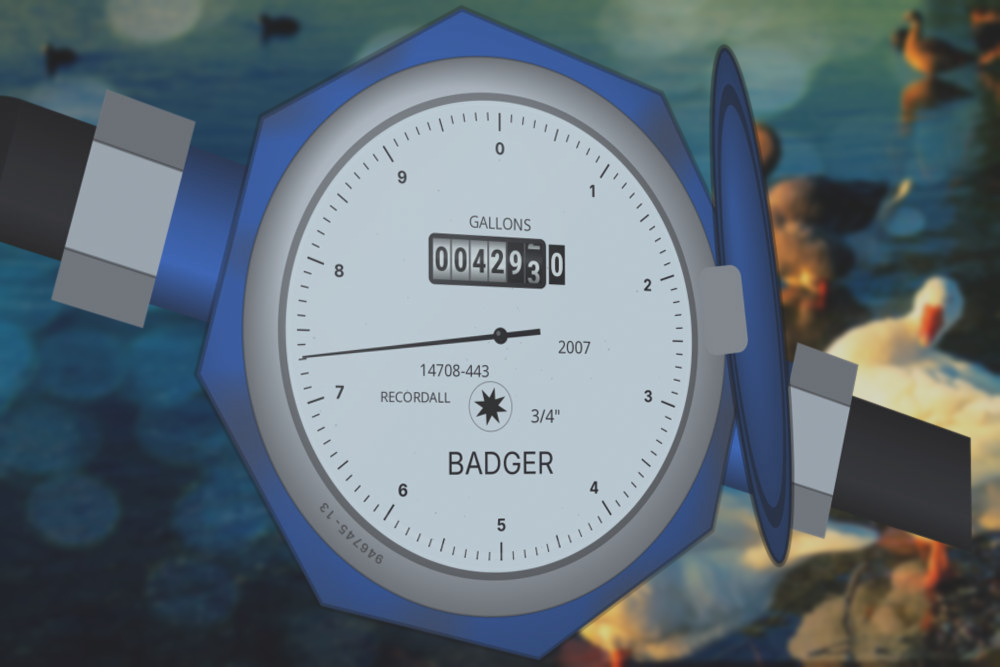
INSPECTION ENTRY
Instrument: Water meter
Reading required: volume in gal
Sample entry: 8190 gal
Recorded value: 42927.3 gal
